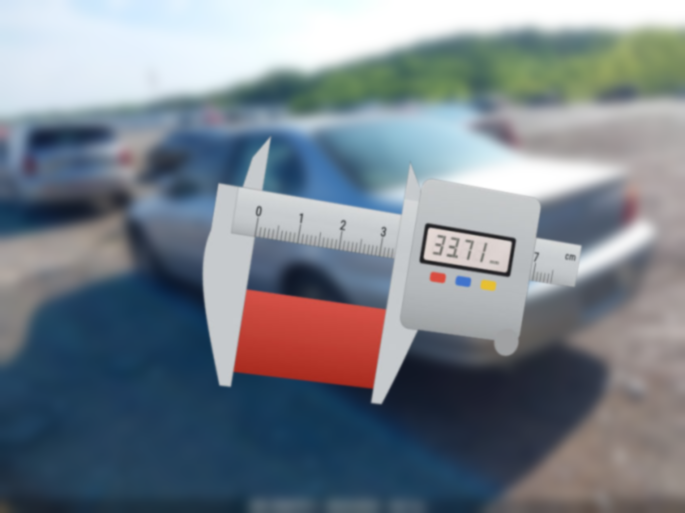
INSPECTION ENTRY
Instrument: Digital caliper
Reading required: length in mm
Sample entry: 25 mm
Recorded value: 33.71 mm
